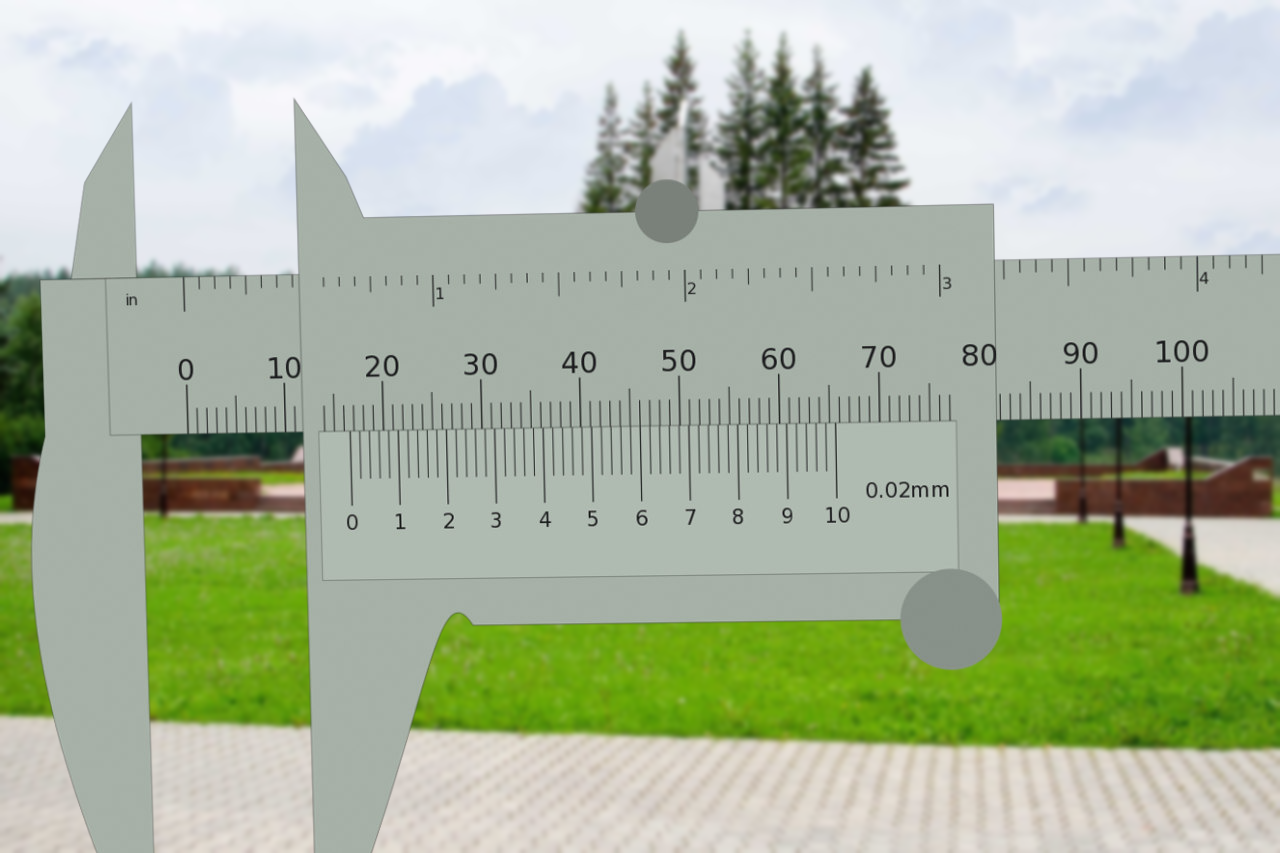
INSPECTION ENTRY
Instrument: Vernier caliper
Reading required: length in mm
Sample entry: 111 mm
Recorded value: 16.6 mm
